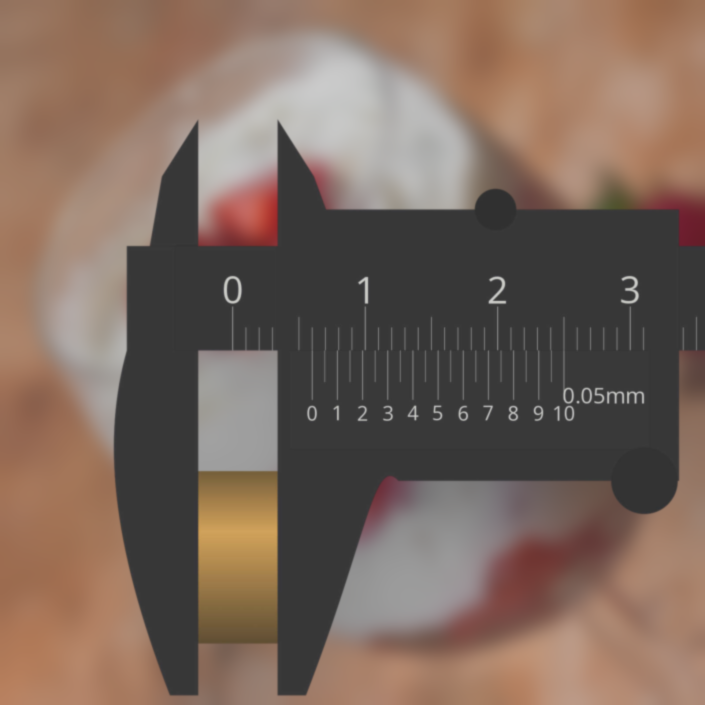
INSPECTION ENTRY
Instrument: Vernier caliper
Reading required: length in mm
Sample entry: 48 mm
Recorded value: 6.0 mm
